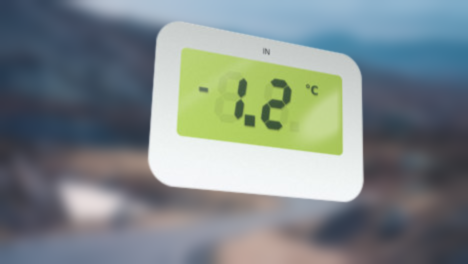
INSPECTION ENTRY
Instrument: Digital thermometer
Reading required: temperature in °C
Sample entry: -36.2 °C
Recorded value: -1.2 °C
